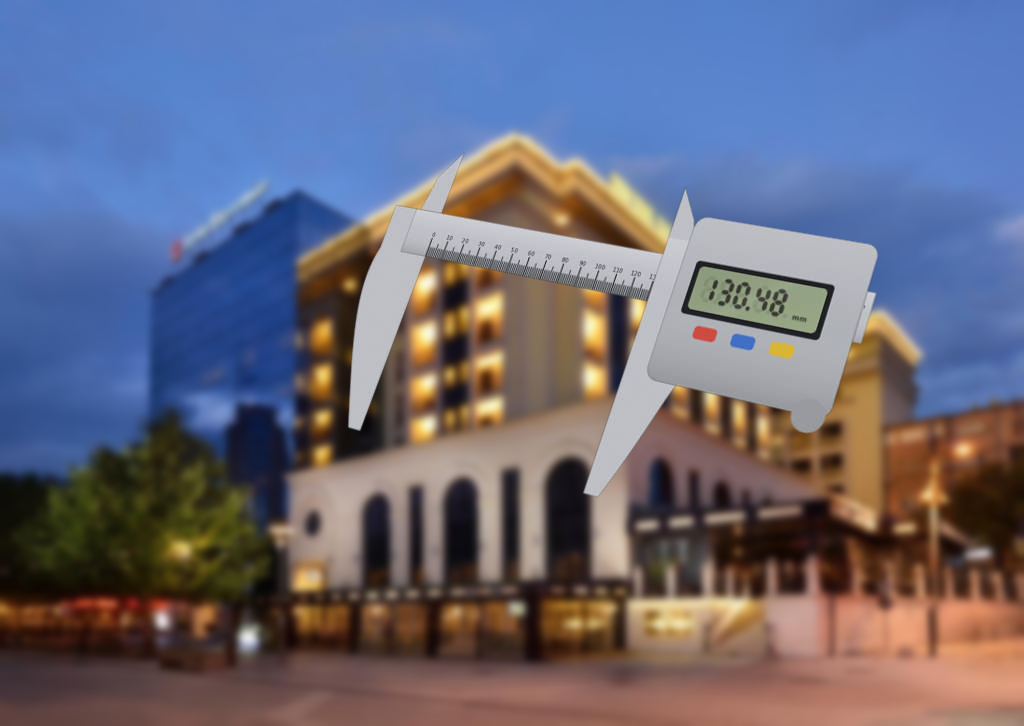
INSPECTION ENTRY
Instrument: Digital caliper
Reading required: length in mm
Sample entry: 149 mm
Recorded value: 130.48 mm
